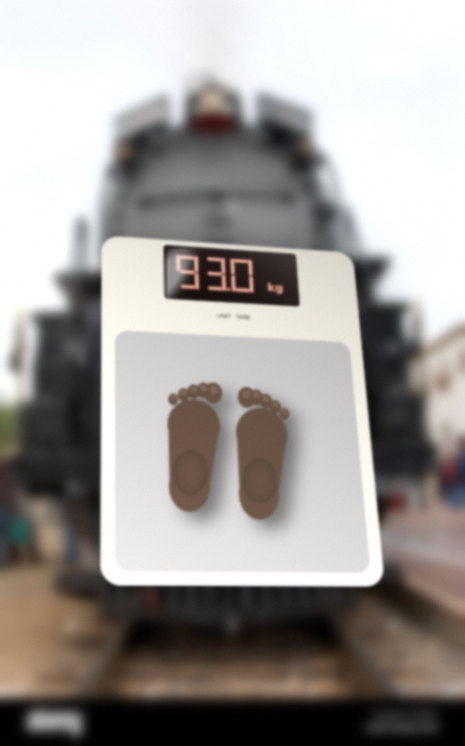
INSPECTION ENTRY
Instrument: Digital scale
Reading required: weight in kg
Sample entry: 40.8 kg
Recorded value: 93.0 kg
